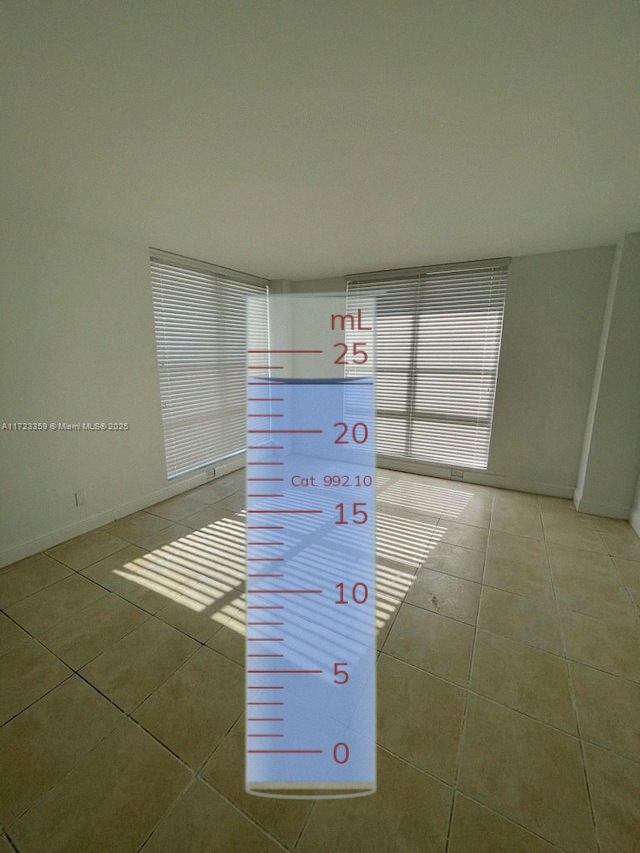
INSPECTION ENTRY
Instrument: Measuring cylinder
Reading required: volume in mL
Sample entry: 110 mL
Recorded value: 23 mL
